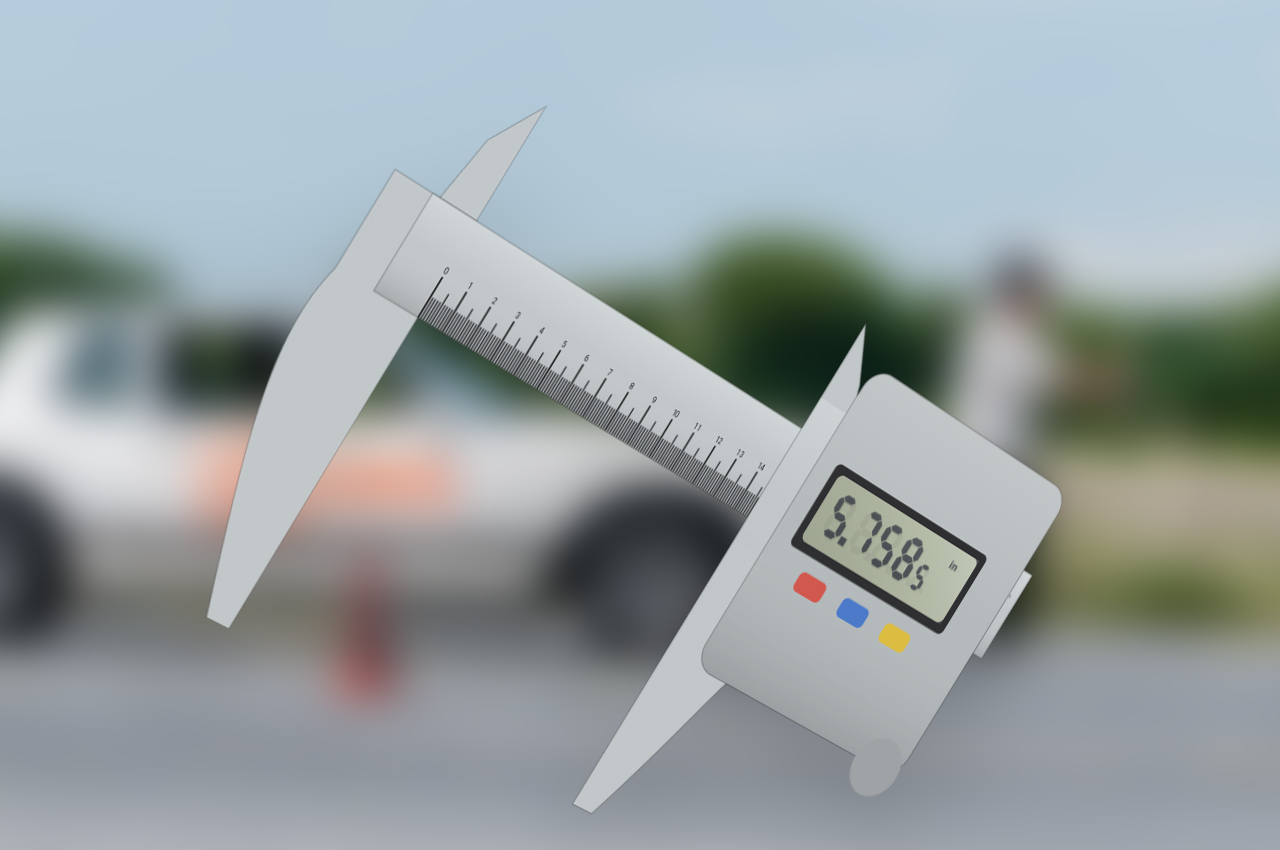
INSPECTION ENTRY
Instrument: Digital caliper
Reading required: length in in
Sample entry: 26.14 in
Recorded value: 5.7585 in
